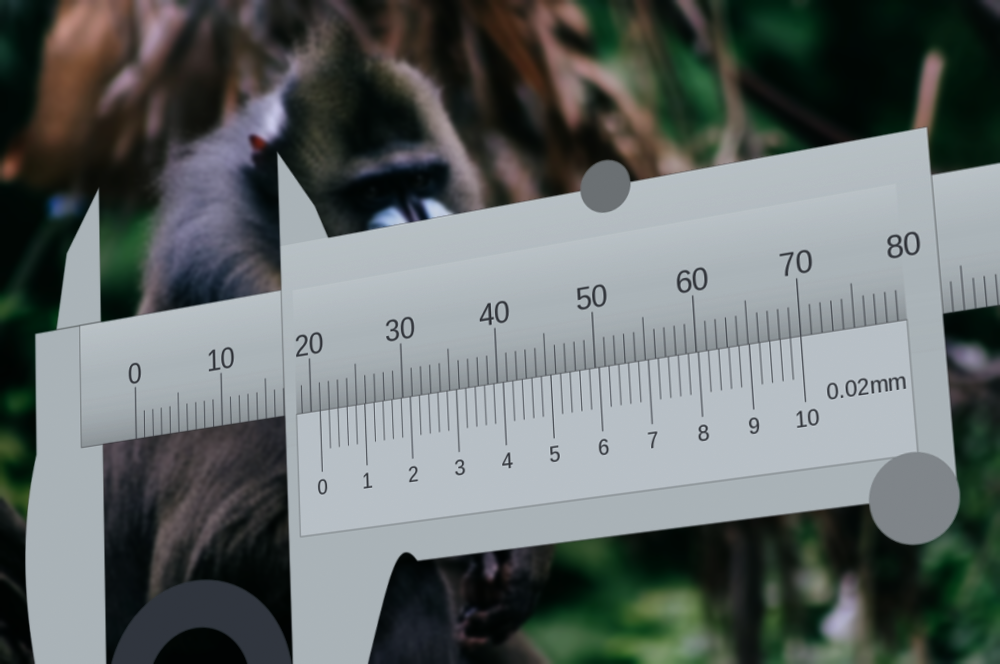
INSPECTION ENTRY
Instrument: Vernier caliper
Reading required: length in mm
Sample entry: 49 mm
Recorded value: 21.0 mm
